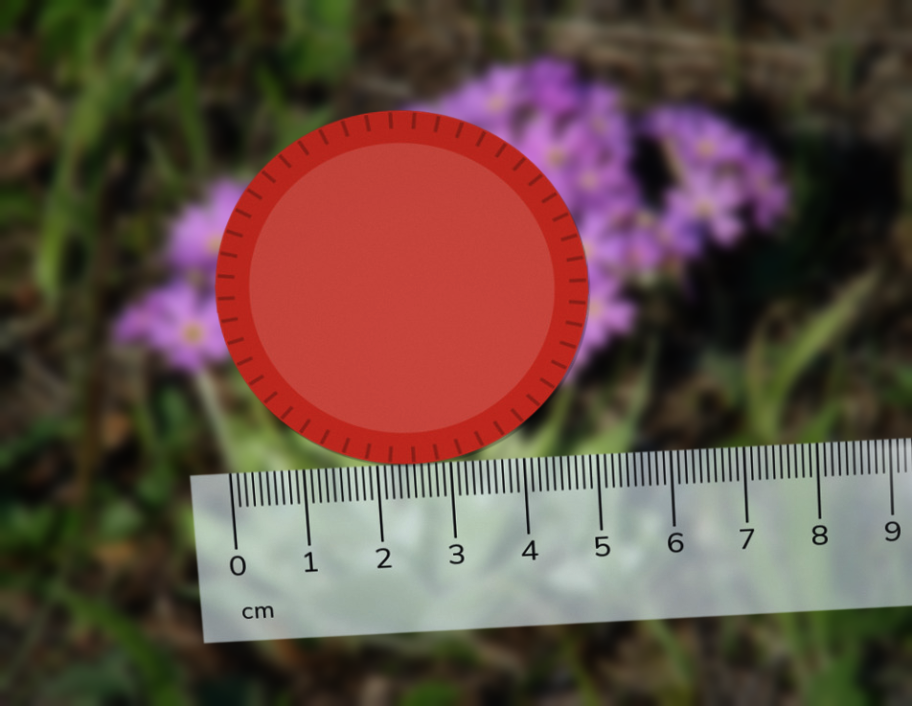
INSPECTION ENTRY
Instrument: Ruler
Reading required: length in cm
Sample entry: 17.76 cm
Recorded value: 5 cm
